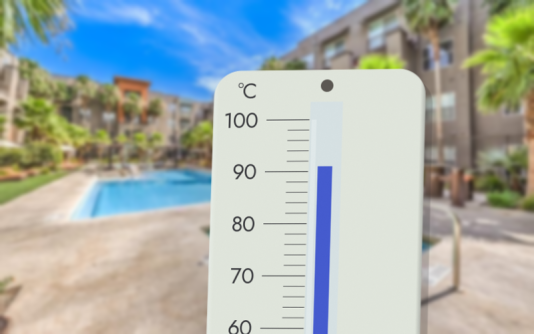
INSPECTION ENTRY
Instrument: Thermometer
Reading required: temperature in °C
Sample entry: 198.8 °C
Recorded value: 91 °C
